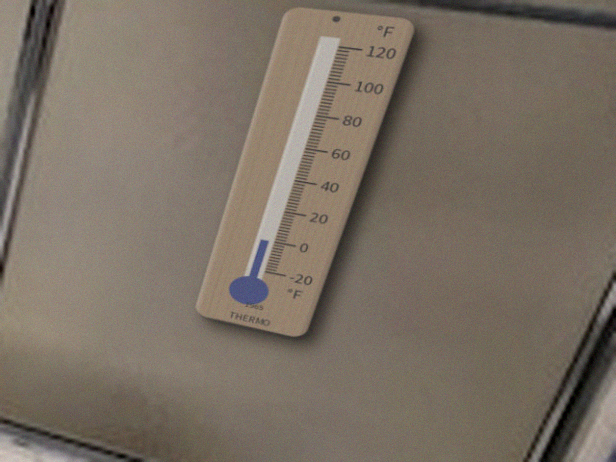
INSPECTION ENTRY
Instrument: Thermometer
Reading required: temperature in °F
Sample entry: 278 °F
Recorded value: 0 °F
